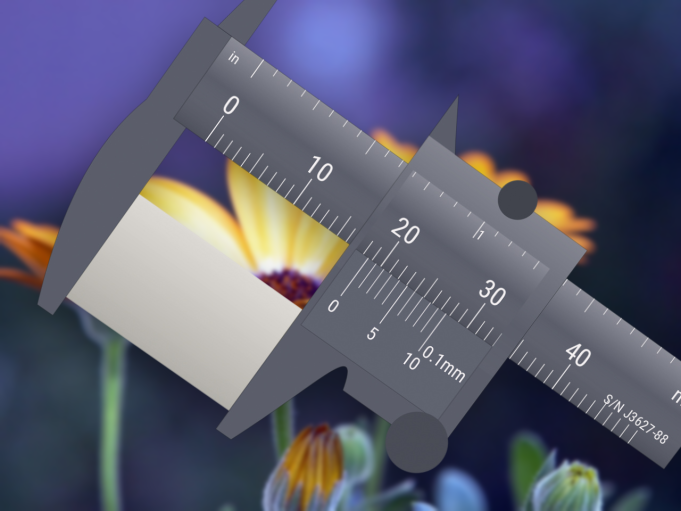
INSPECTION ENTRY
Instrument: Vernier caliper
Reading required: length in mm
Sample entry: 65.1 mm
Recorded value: 18.6 mm
